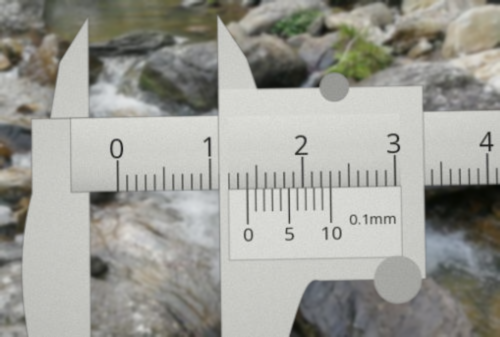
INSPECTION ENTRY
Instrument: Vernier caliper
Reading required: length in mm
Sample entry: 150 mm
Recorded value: 14.0 mm
